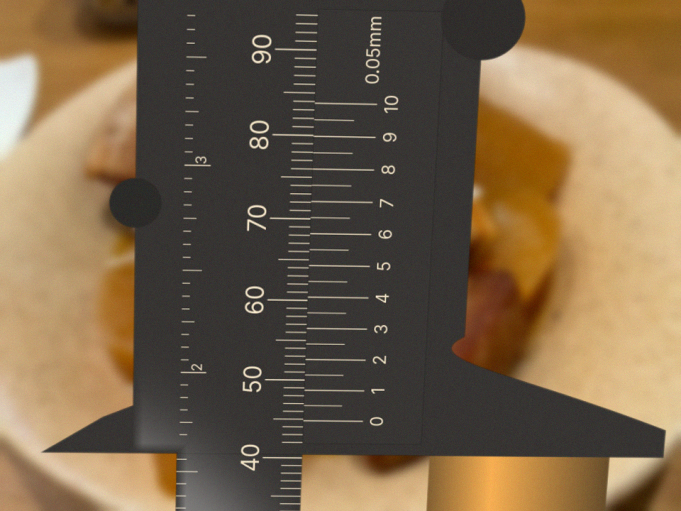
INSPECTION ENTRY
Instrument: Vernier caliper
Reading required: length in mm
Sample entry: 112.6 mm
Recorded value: 44.8 mm
